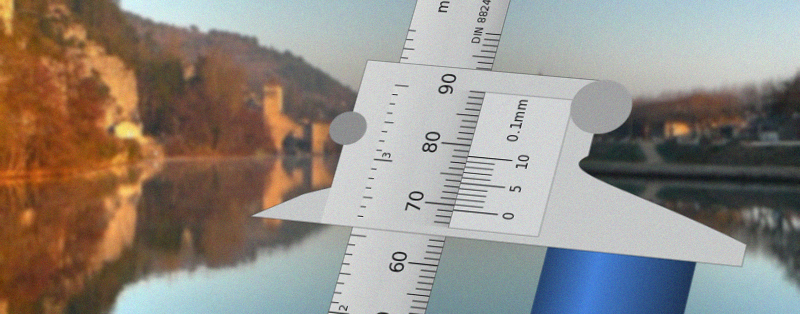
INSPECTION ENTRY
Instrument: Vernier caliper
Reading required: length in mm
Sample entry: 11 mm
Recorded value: 69.2 mm
